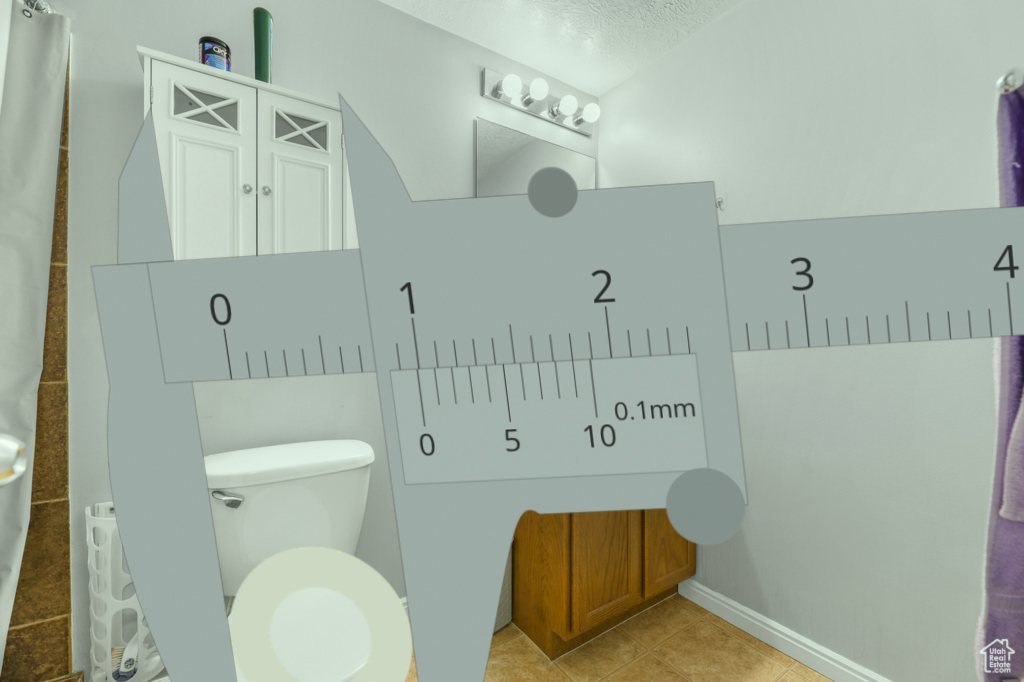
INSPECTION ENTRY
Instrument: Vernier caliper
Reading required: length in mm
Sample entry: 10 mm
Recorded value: 9.9 mm
